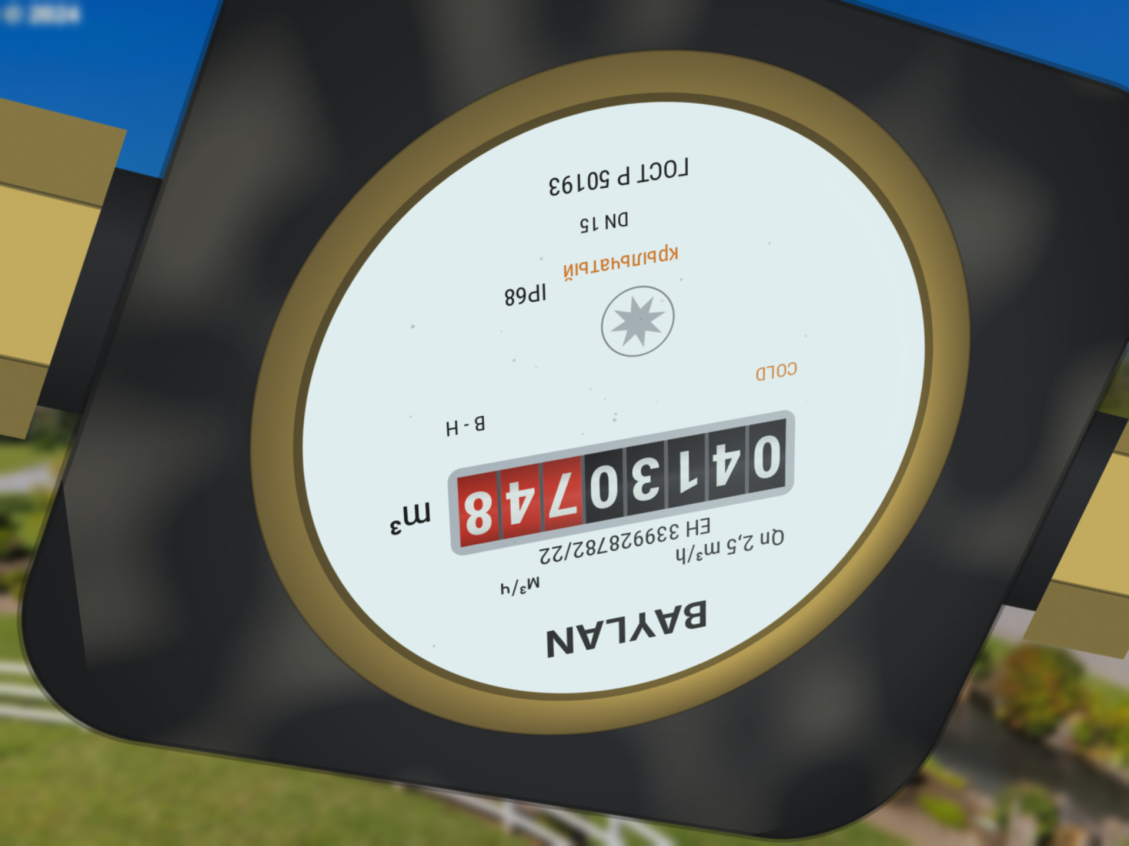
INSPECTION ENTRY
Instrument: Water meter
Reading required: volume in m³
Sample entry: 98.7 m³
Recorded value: 4130.748 m³
